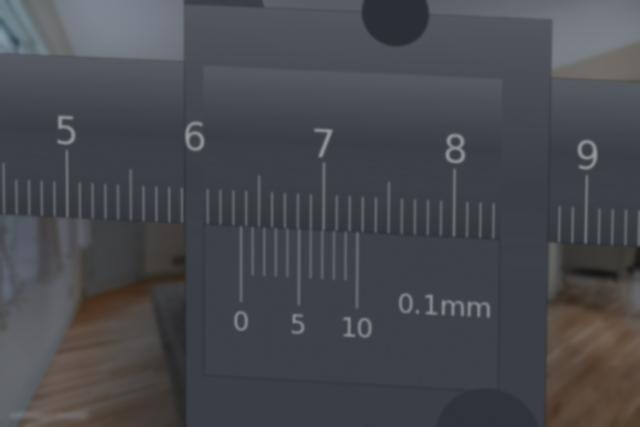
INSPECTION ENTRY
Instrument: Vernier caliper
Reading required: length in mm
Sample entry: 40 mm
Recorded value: 63.6 mm
